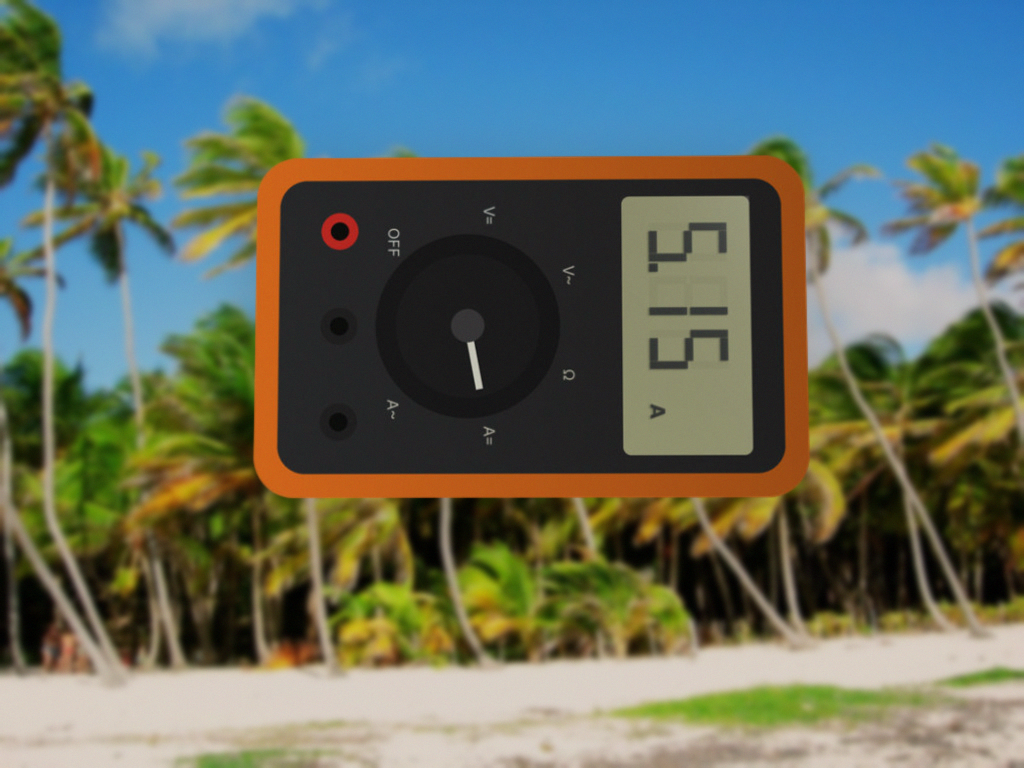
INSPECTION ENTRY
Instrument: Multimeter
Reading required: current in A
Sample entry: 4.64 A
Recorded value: 5.15 A
